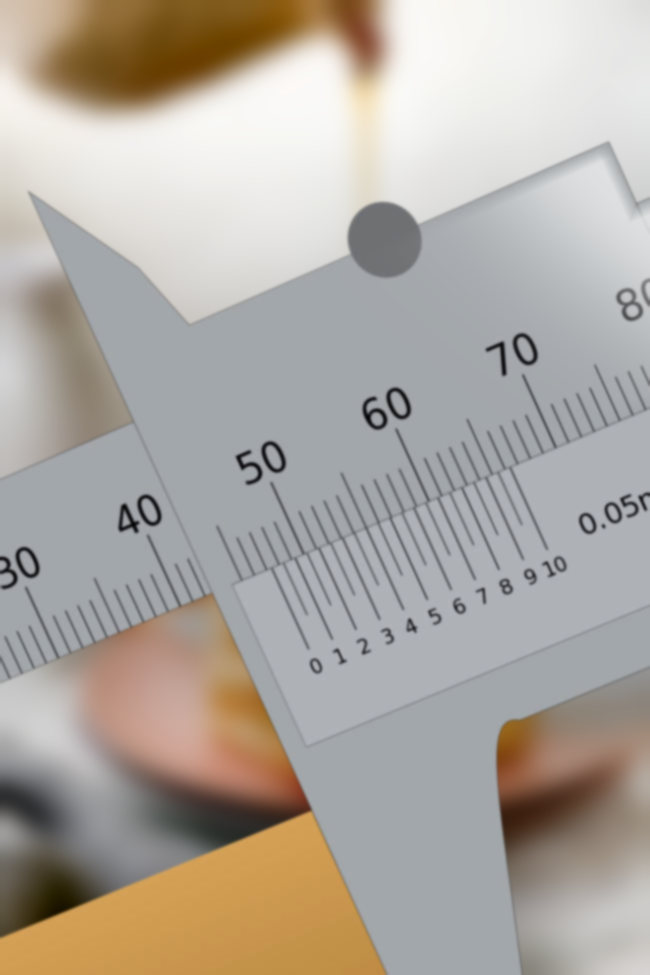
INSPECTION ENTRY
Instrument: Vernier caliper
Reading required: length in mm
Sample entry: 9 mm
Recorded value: 47.4 mm
